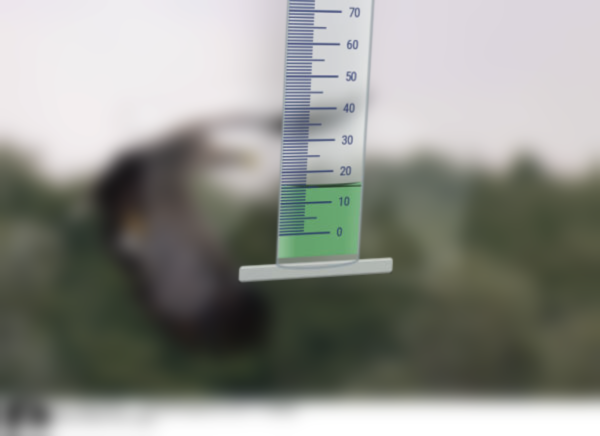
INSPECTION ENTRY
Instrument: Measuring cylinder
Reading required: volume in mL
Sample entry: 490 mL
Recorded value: 15 mL
